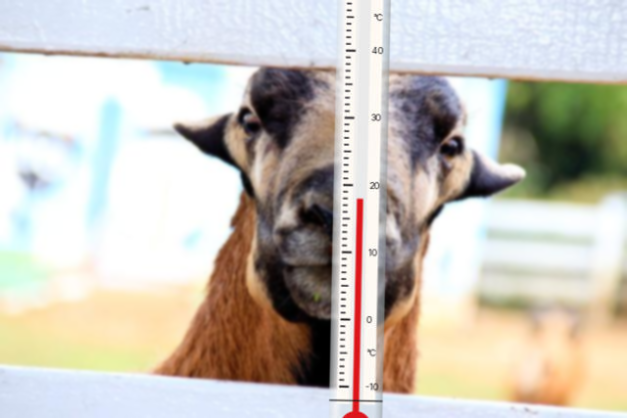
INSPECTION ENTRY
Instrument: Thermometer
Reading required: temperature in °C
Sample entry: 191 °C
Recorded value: 18 °C
